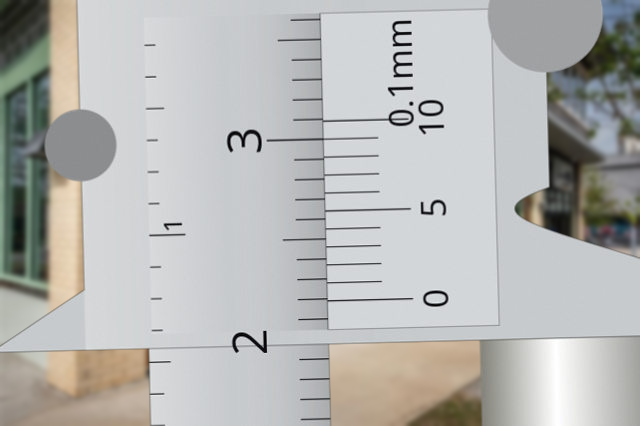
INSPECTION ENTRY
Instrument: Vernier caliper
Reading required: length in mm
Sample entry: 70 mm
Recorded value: 21.9 mm
